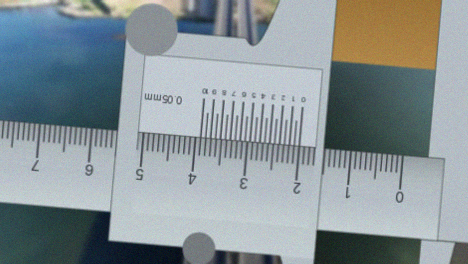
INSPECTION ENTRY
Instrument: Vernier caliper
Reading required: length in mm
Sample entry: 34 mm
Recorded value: 20.0 mm
